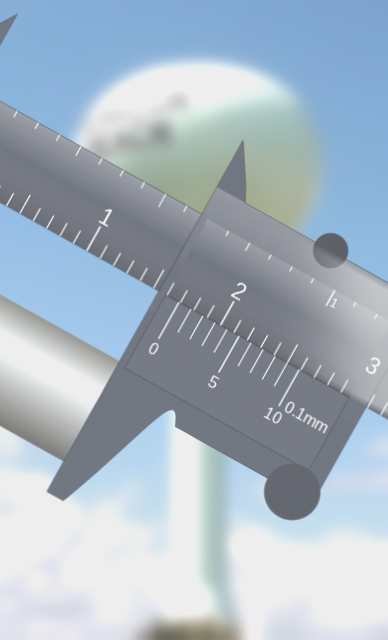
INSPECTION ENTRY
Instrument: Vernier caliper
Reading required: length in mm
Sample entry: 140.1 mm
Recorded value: 16.9 mm
